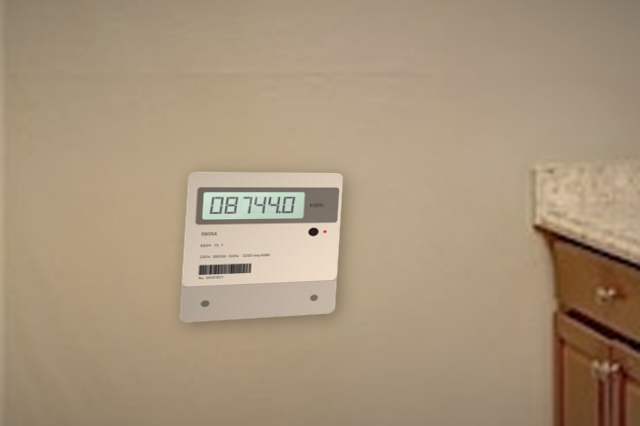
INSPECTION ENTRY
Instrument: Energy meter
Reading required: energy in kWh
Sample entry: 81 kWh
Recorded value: 8744.0 kWh
